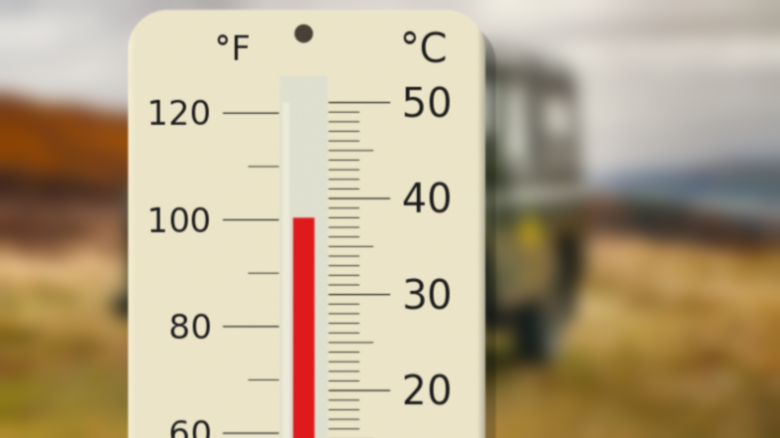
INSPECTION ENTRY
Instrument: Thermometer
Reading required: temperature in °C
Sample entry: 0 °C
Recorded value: 38 °C
